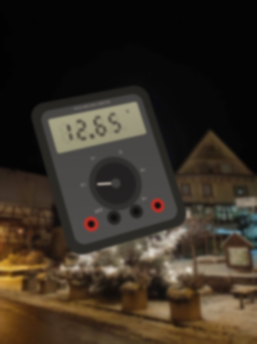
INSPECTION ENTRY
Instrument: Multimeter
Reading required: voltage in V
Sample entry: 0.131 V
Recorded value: 12.65 V
